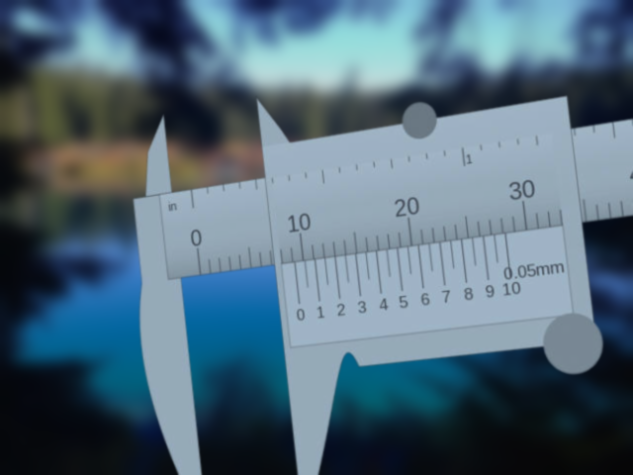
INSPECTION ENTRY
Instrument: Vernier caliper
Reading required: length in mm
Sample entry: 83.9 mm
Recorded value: 9.2 mm
